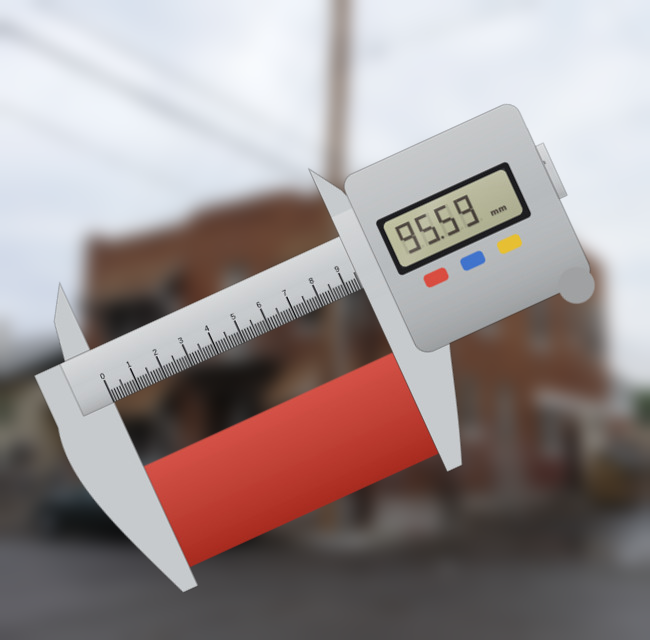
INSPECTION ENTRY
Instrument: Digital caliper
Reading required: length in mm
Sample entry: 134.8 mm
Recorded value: 95.59 mm
